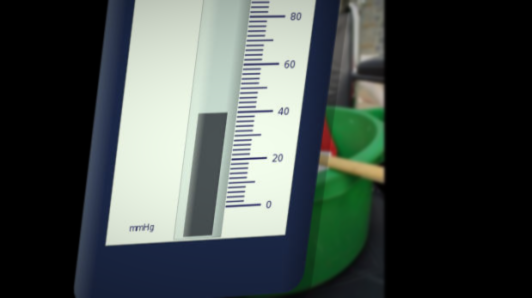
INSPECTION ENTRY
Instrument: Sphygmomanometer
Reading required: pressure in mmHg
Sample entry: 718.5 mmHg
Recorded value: 40 mmHg
